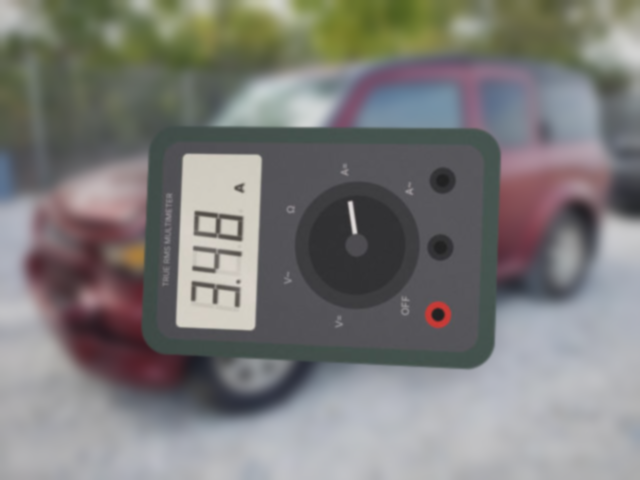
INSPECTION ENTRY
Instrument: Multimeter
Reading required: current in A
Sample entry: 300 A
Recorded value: 3.48 A
